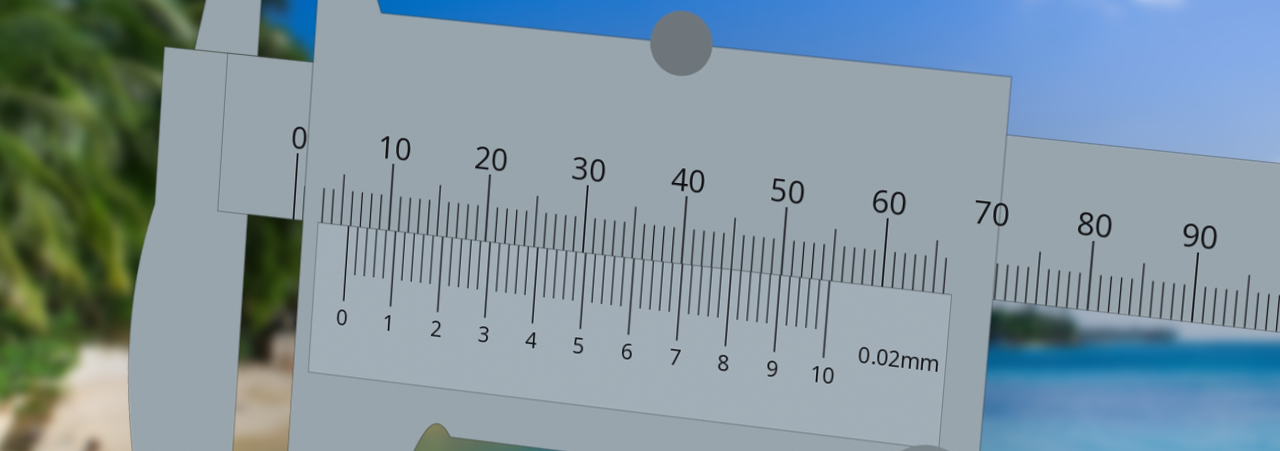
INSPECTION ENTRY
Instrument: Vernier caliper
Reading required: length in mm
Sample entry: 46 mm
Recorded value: 5.8 mm
